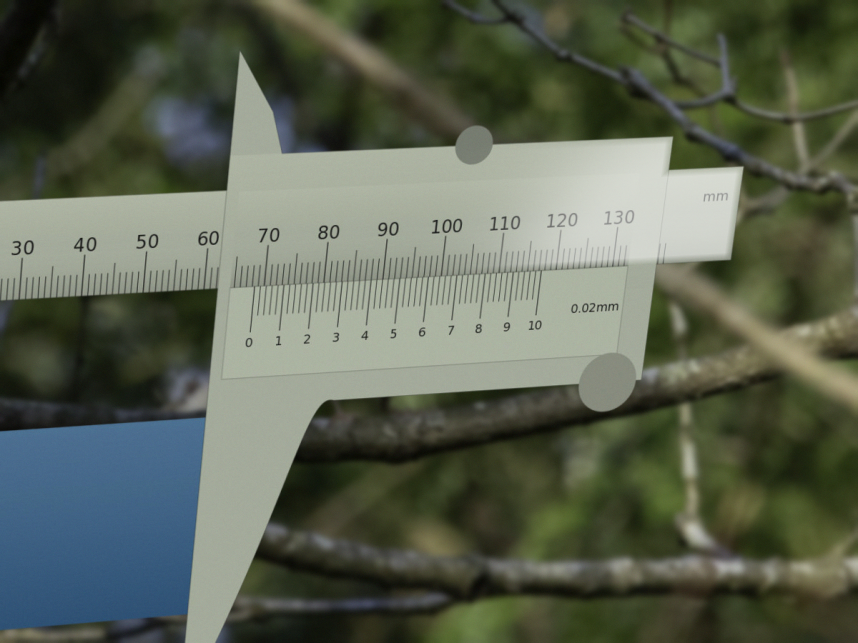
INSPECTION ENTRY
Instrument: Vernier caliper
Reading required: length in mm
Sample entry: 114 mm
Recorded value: 68.4 mm
